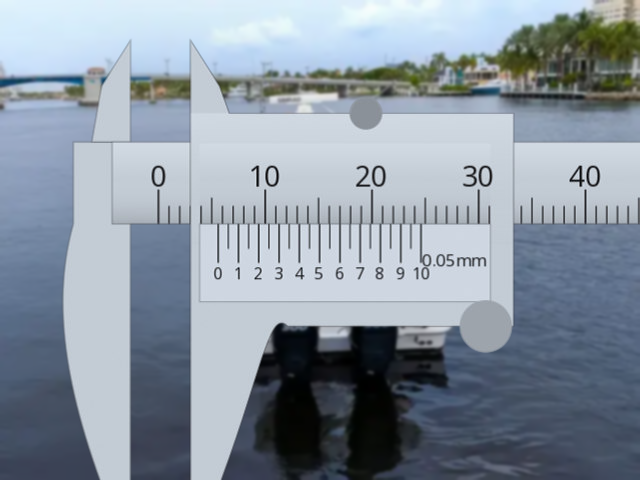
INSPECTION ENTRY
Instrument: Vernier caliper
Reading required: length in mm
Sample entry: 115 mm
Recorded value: 5.6 mm
